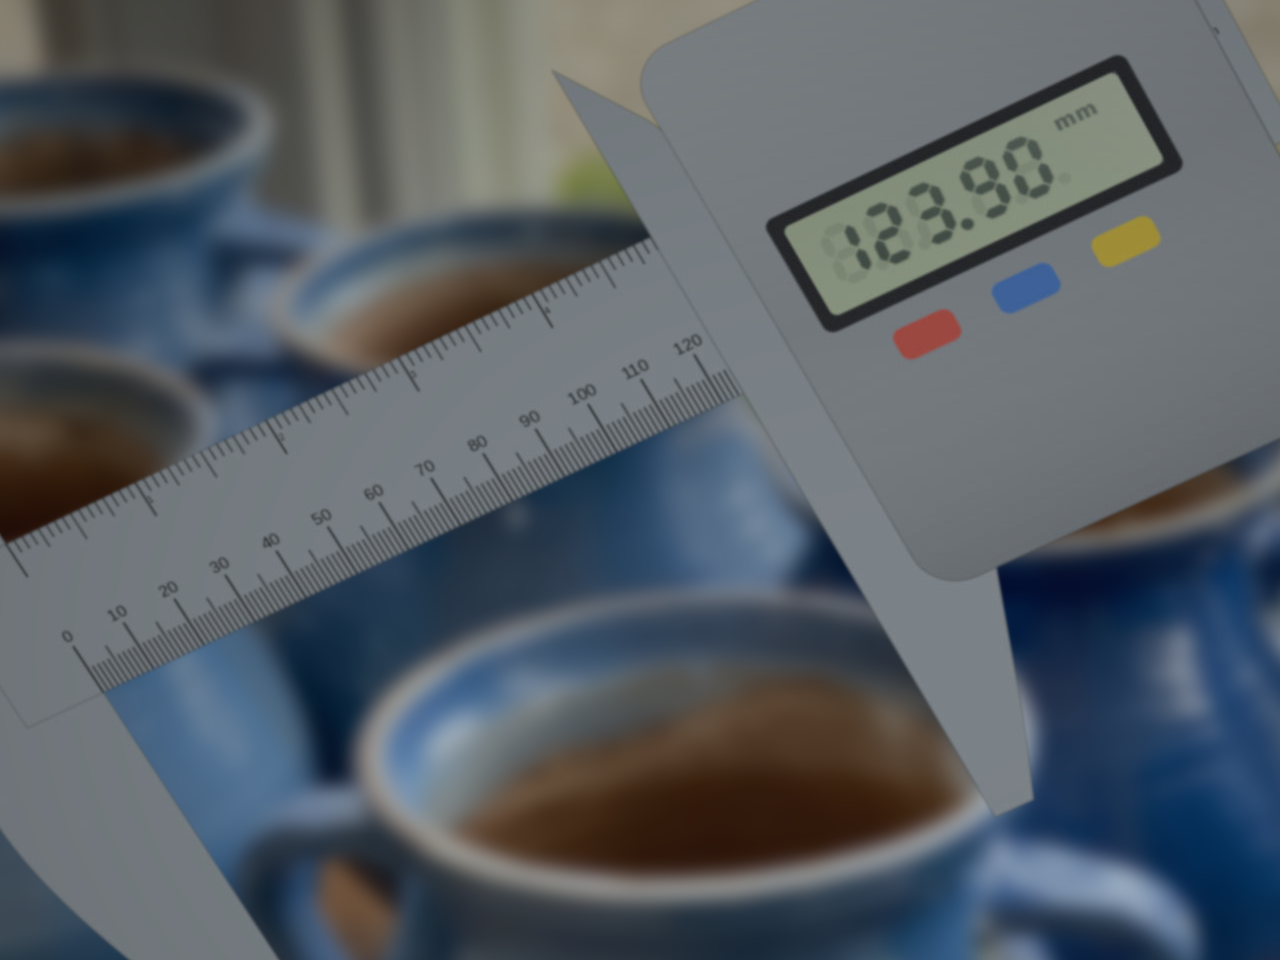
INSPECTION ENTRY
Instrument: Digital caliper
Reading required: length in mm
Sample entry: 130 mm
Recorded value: 123.90 mm
